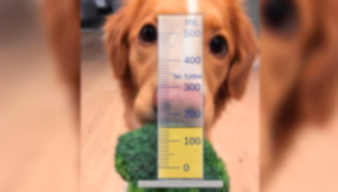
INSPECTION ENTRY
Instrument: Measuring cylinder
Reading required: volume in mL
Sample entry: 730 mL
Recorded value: 150 mL
